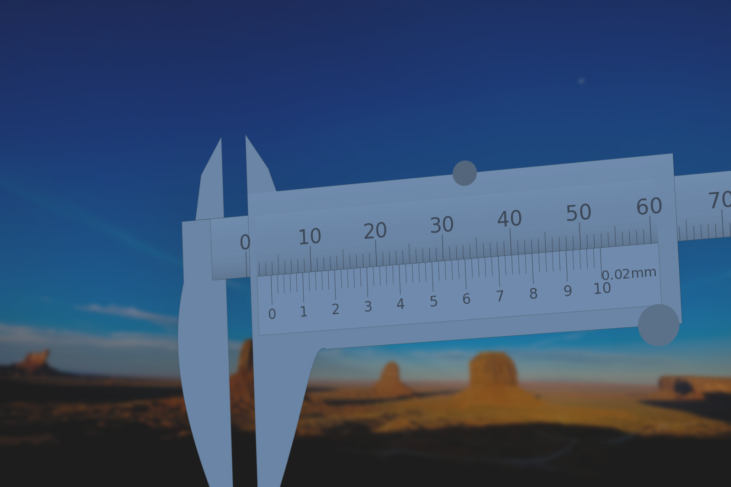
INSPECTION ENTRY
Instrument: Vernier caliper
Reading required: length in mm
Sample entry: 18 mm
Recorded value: 3.8 mm
